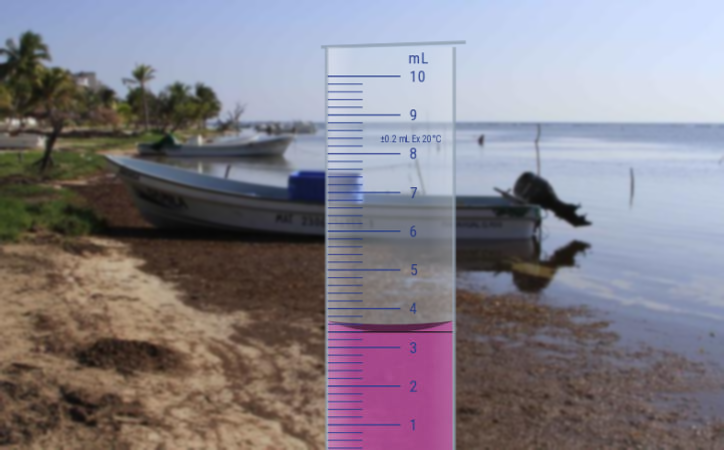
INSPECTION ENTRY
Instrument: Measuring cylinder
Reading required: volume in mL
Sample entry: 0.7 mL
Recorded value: 3.4 mL
